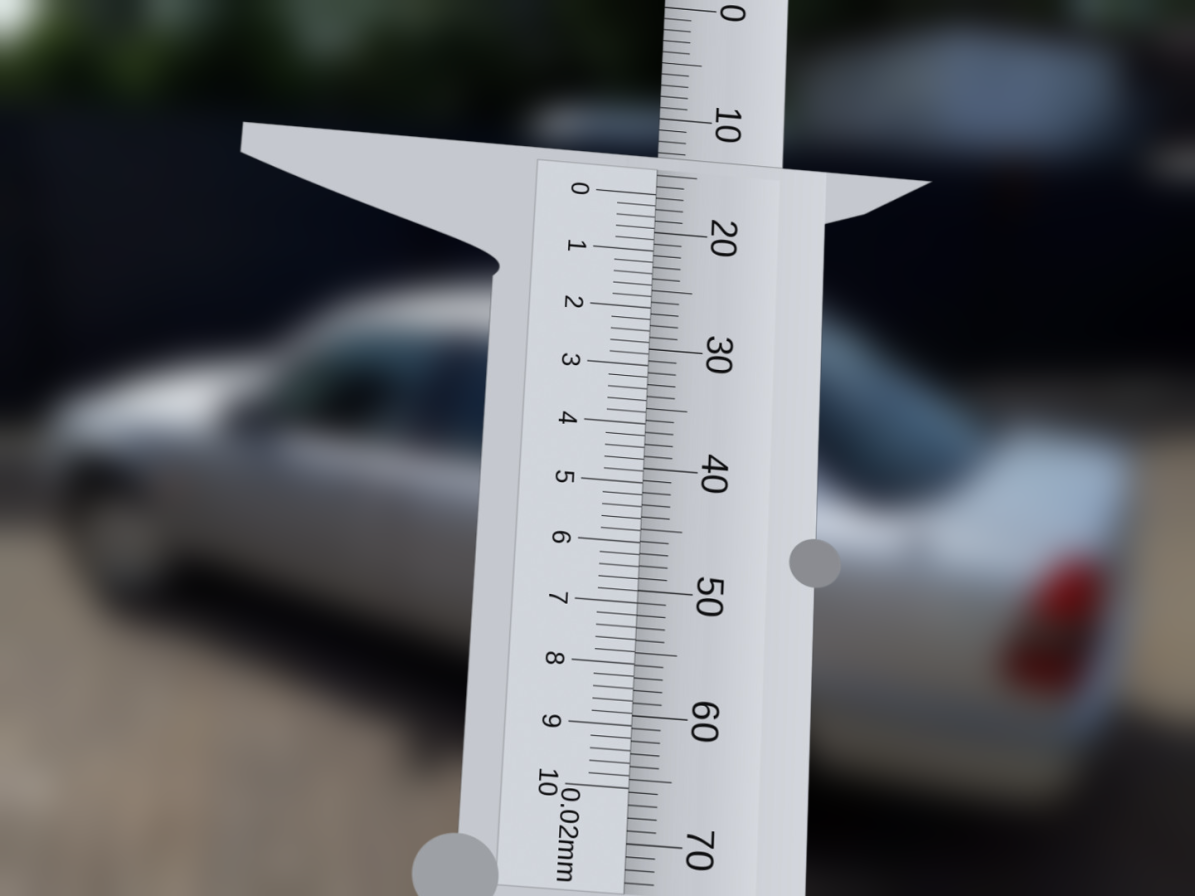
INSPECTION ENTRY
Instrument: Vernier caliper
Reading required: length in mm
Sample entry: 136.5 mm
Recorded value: 16.7 mm
